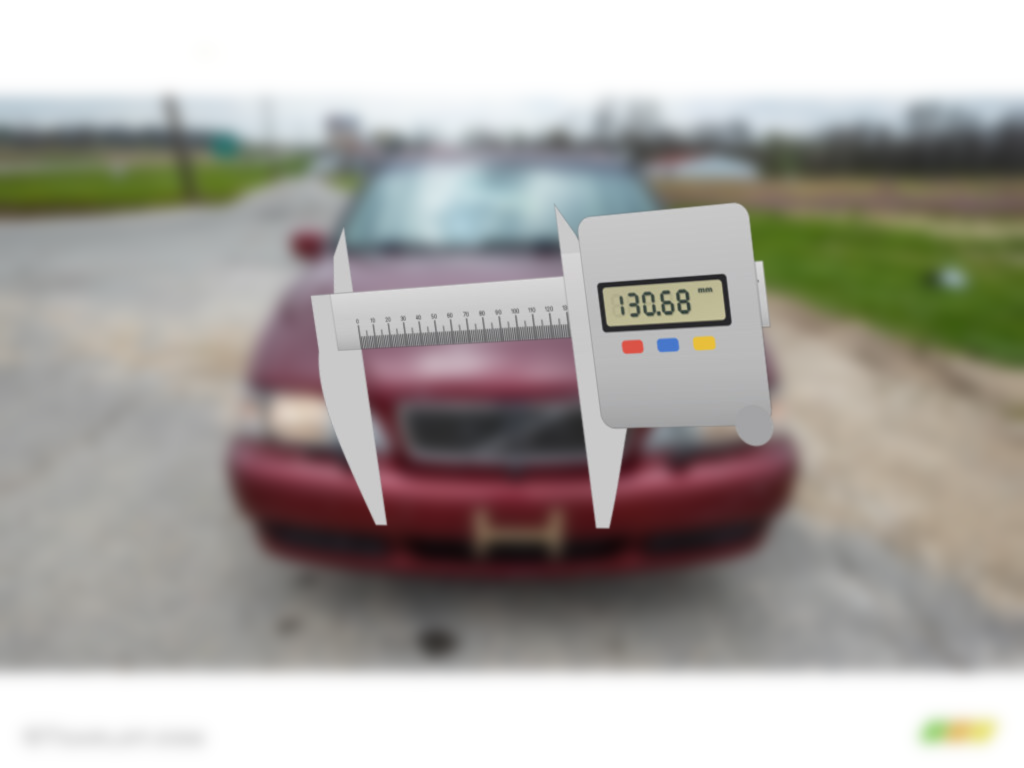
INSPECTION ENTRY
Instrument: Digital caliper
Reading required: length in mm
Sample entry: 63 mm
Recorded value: 130.68 mm
